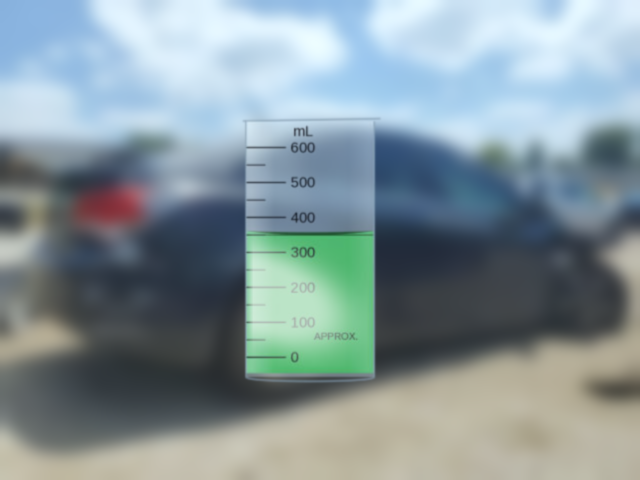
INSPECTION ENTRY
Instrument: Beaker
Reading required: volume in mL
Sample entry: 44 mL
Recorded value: 350 mL
